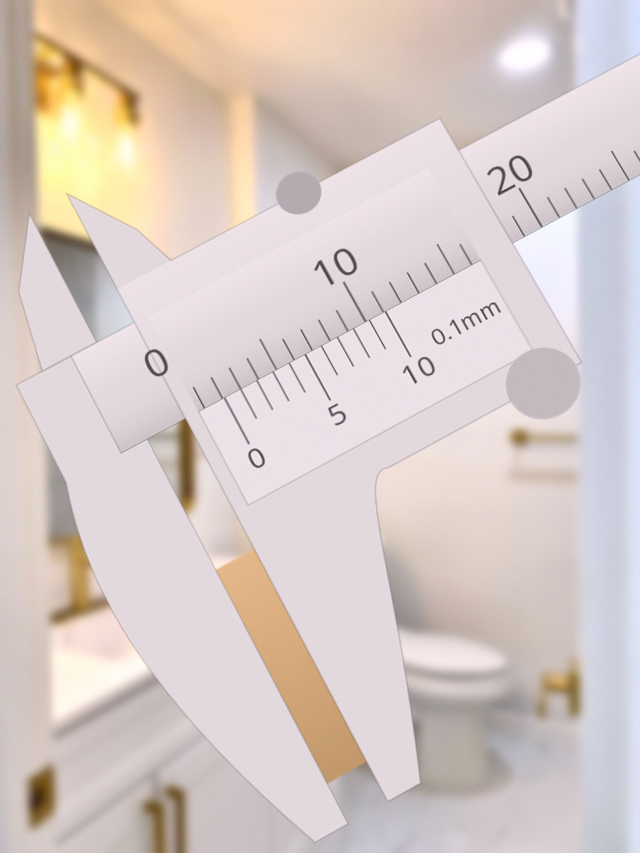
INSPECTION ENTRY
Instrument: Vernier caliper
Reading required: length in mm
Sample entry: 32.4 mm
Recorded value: 2.1 mm
